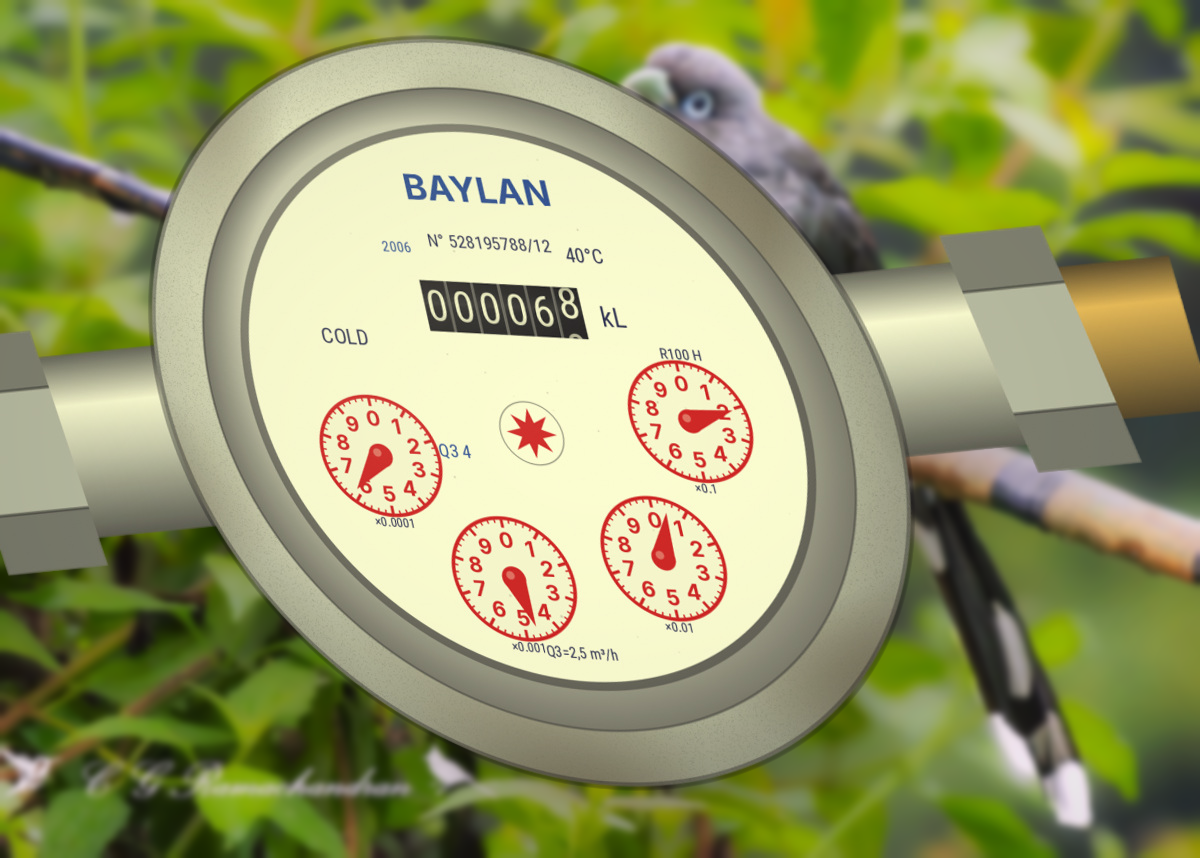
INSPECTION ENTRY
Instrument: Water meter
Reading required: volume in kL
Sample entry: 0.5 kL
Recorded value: 68.2046 kL
